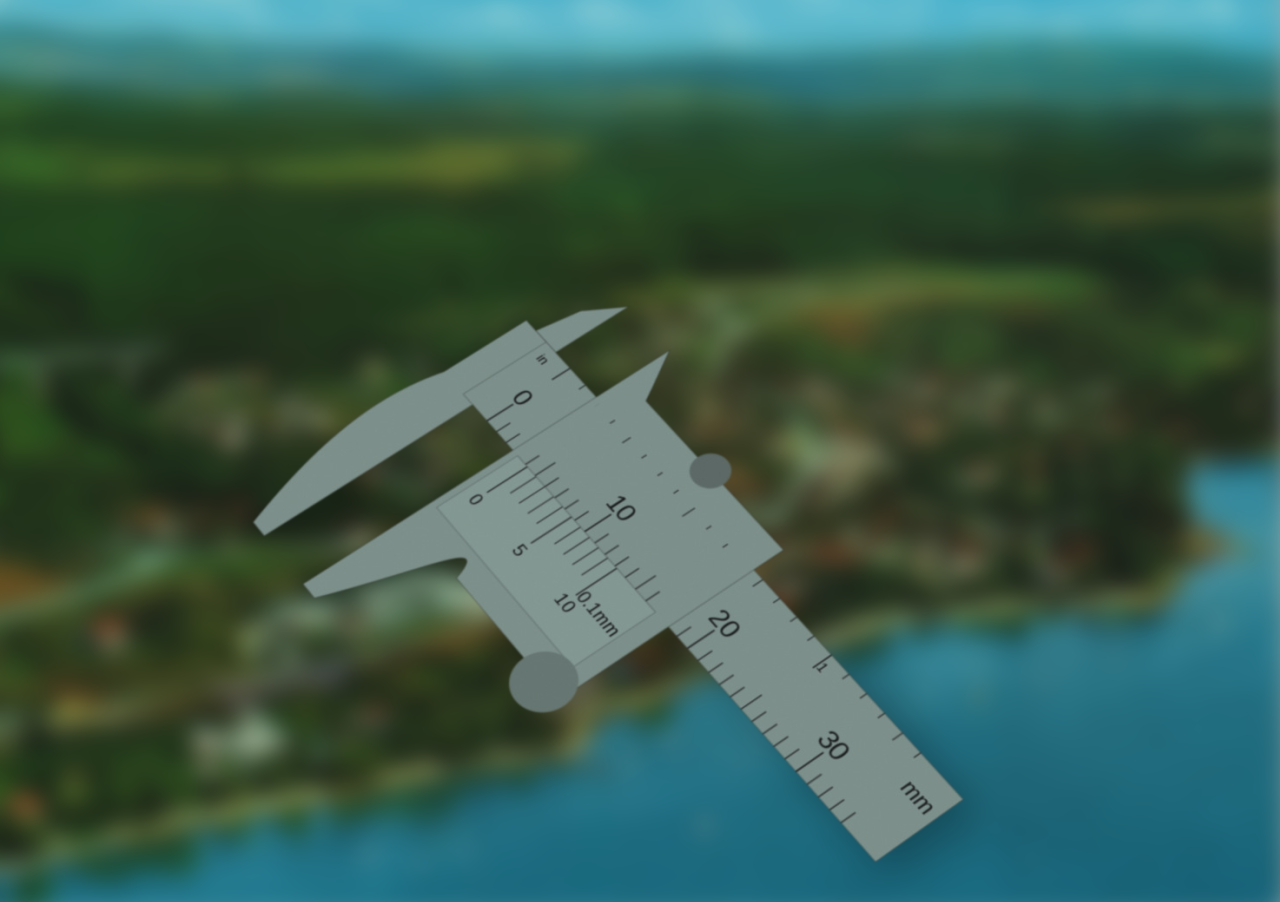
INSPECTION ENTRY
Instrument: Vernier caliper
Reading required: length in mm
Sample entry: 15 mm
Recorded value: 4.2 mm
